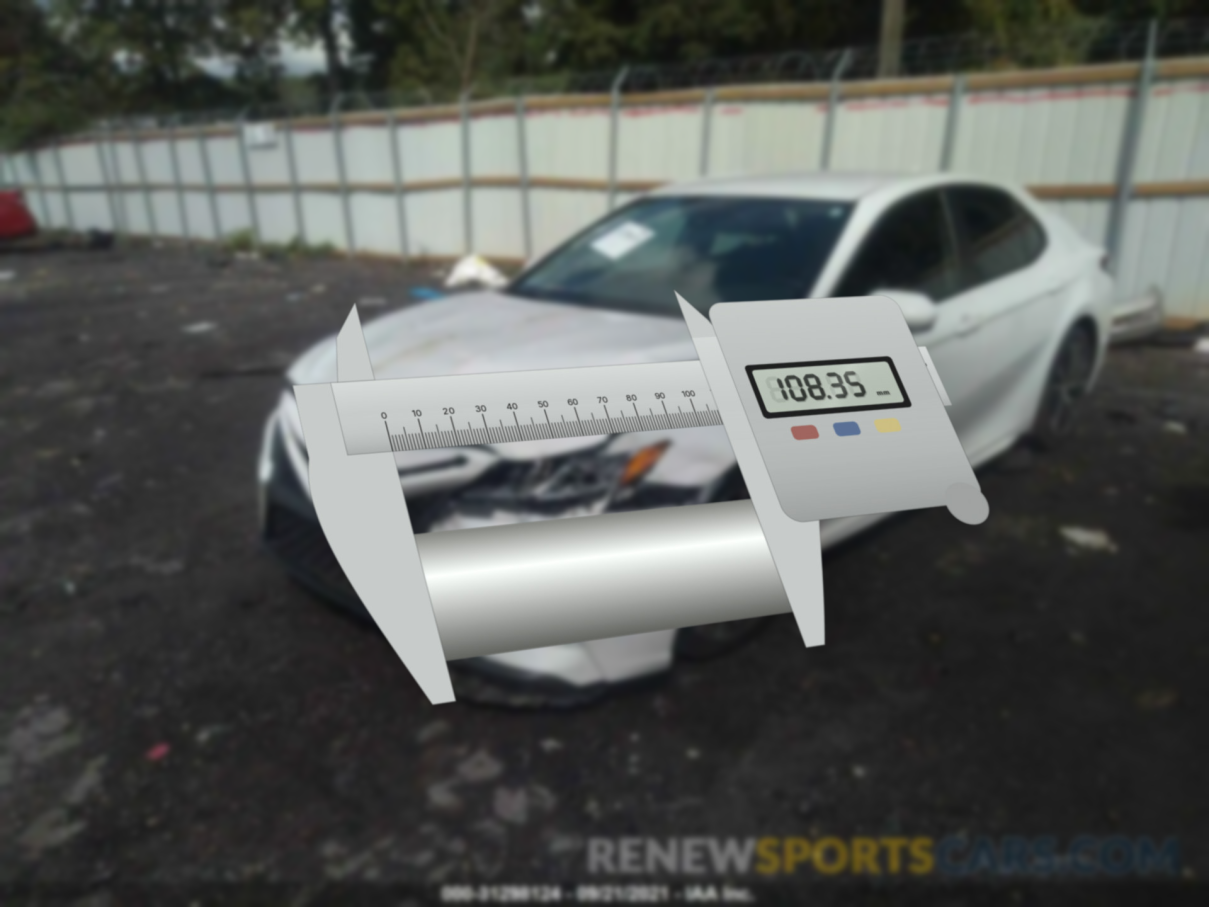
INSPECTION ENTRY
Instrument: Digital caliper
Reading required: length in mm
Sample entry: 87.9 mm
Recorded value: 108.35 mm
